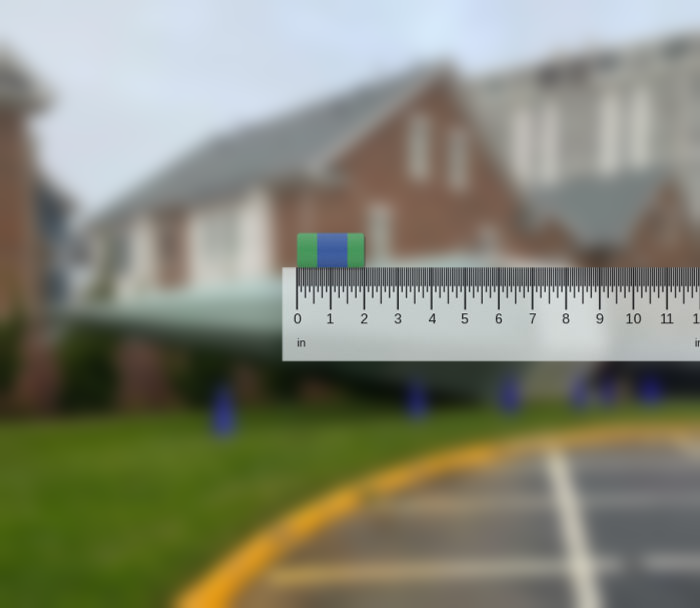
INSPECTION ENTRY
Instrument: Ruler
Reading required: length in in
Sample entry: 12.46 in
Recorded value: 2 in
